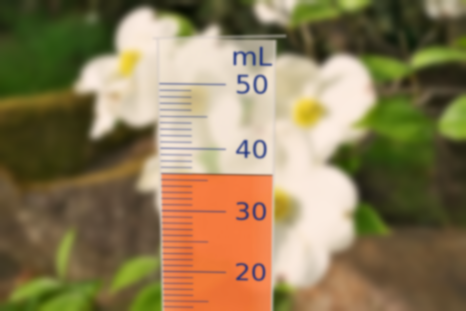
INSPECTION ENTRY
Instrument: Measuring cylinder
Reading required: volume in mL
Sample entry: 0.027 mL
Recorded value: 36 mL
